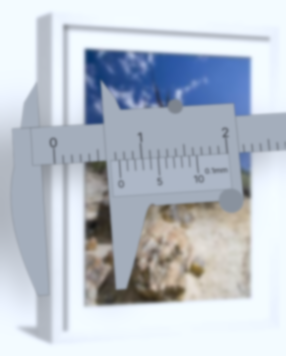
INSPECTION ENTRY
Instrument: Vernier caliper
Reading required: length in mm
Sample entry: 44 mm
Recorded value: 7.4 mm
